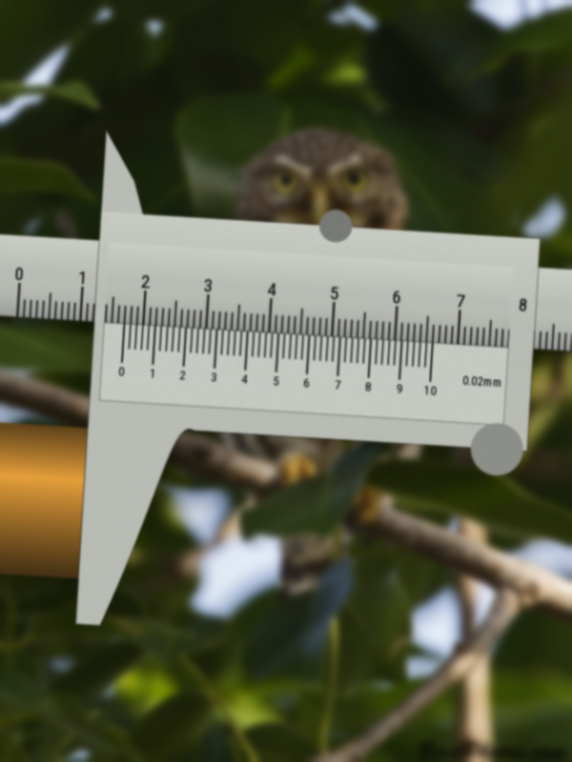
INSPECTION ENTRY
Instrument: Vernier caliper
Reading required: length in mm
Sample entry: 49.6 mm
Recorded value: 17.0 mm
